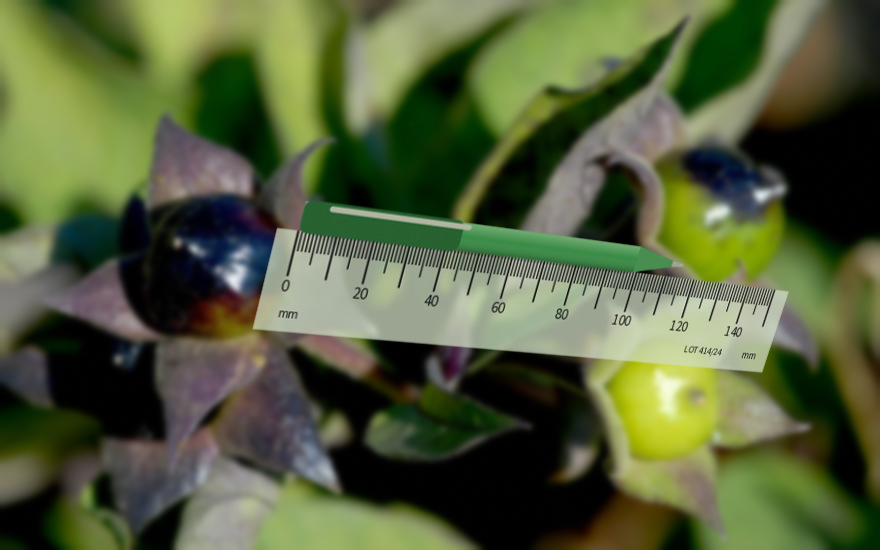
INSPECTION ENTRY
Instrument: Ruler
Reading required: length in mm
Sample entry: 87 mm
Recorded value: 115 mm
